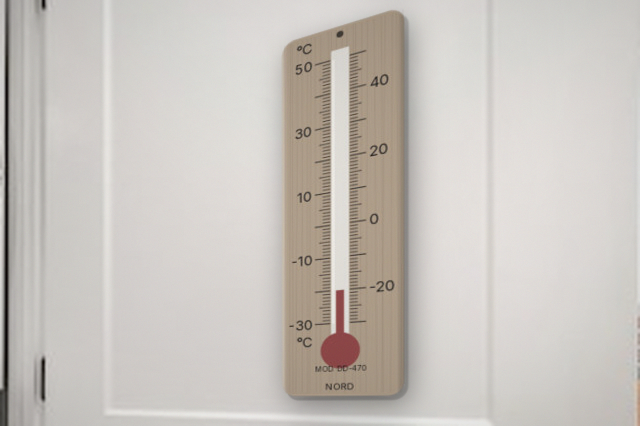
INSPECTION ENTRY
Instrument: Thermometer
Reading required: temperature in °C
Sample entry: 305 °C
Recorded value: -20 °C
